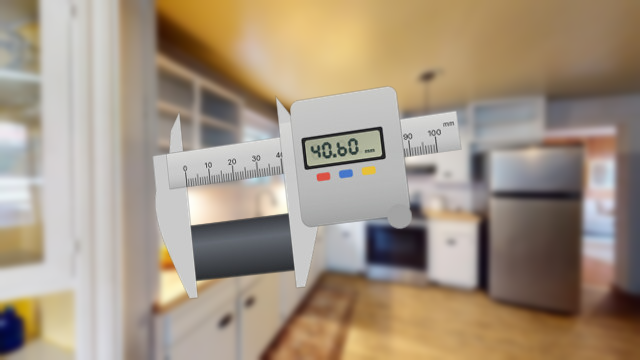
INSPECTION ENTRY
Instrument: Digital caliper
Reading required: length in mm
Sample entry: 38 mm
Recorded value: 40.60 mm
